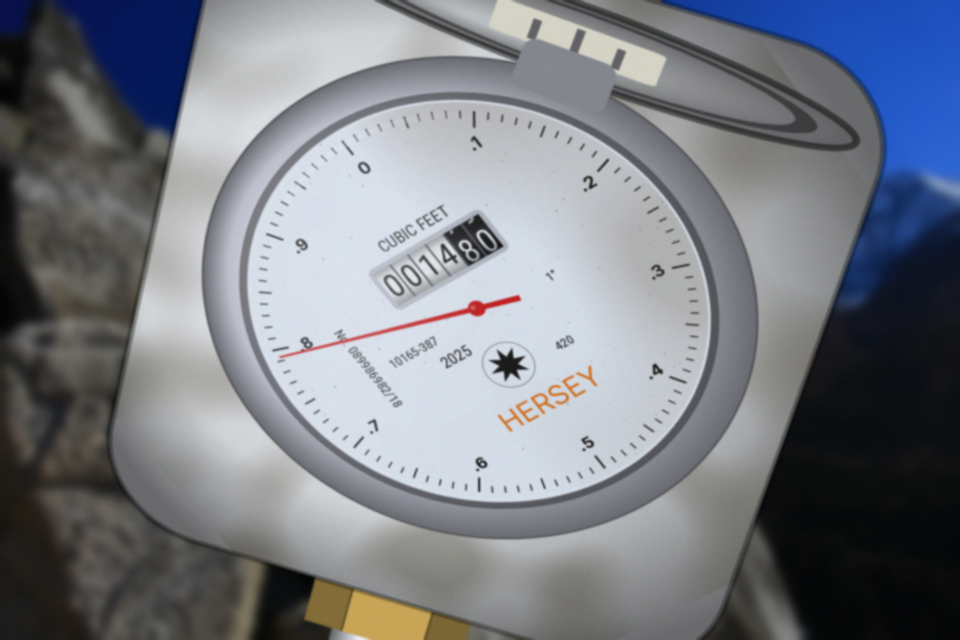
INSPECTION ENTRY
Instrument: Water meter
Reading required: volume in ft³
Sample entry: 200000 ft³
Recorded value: 1479.79 ft³
